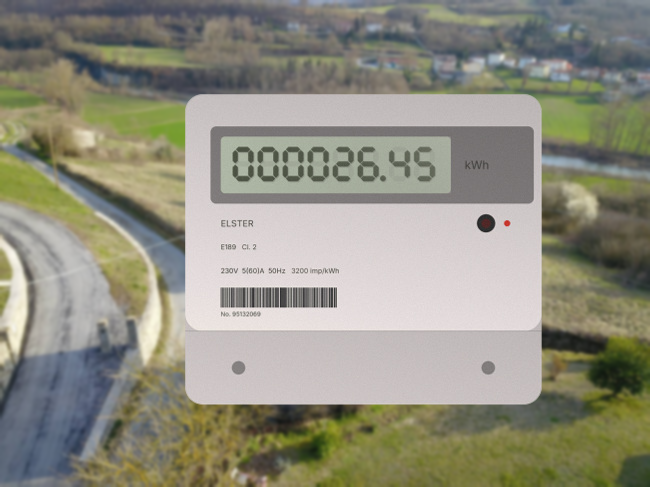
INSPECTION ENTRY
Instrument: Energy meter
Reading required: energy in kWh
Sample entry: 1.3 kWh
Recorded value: 26.45 kWh
